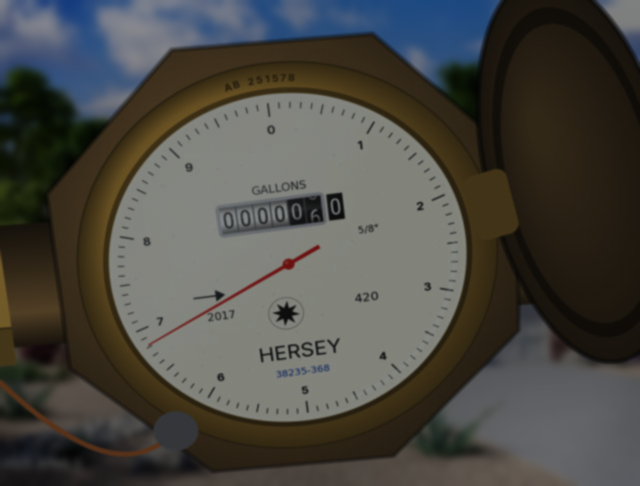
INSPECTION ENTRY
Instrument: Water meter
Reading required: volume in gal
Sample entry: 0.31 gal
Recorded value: 56.8 gal
